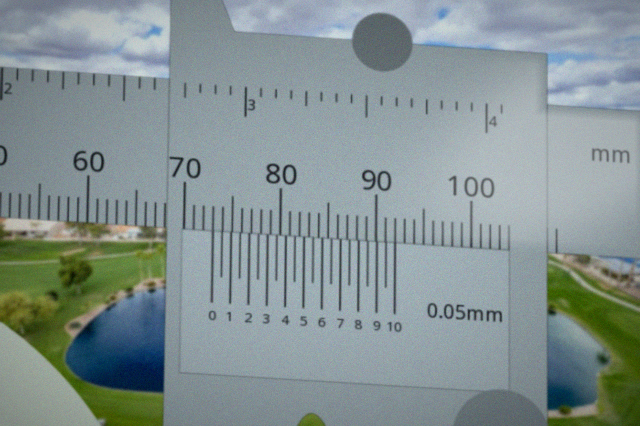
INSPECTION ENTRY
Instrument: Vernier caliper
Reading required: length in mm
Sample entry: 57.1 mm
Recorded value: 73.0 mm
